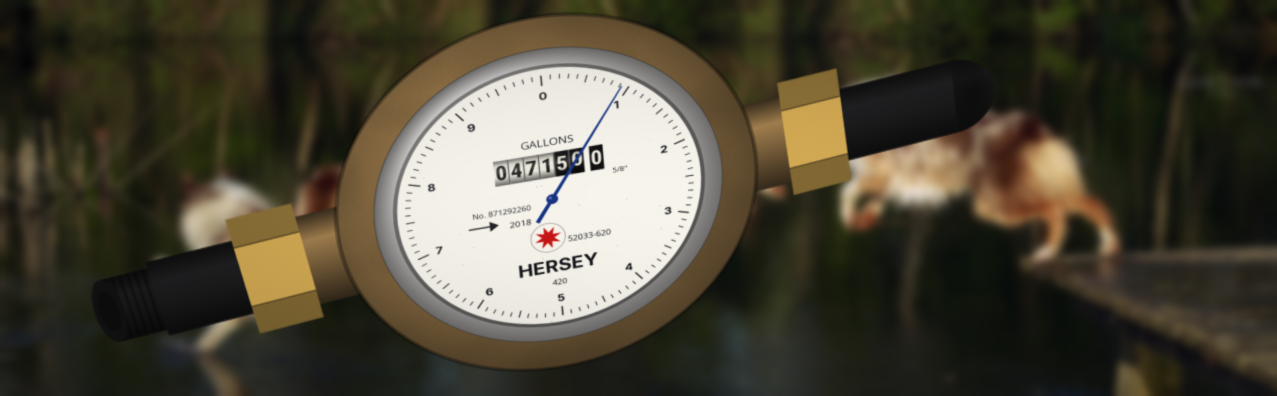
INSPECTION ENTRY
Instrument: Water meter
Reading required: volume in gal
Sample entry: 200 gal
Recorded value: 471500.9 gal
